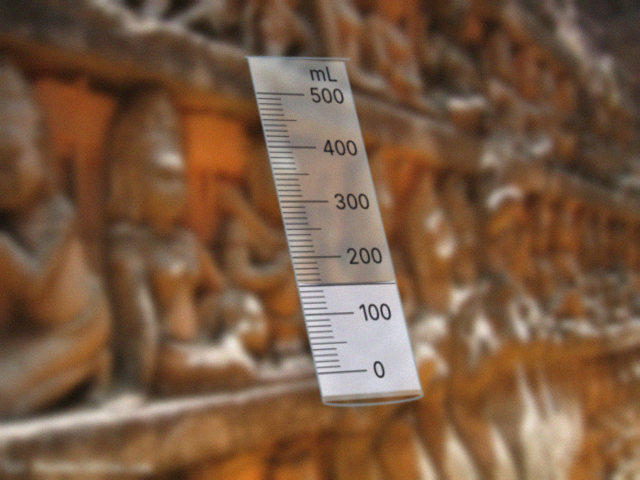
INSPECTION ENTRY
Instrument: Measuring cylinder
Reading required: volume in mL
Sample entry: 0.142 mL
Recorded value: 150 mL
